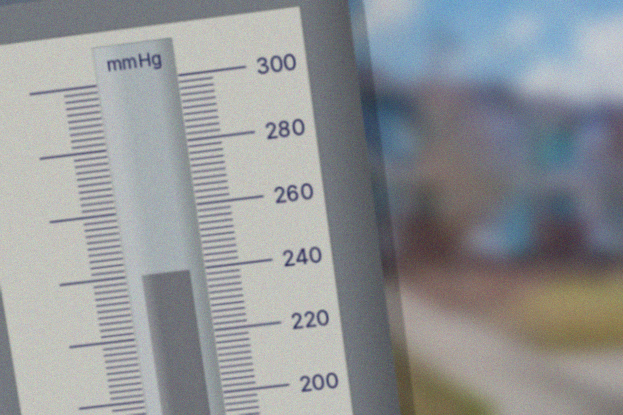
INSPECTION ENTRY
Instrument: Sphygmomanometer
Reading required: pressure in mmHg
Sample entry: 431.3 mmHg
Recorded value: 240 mmHg
